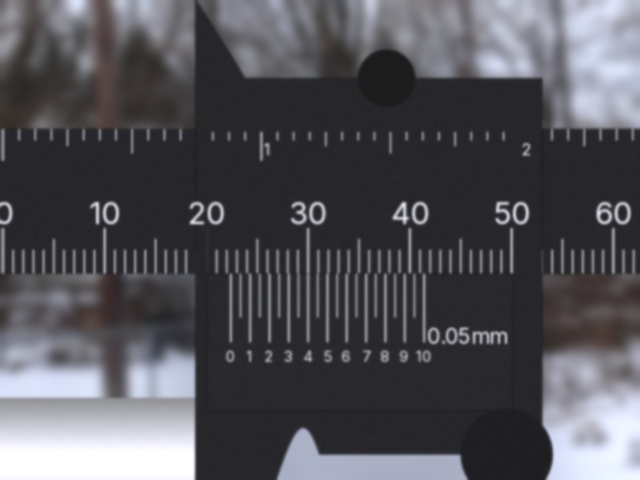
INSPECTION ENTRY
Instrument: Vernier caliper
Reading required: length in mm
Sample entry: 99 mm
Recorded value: 22.4 mm
